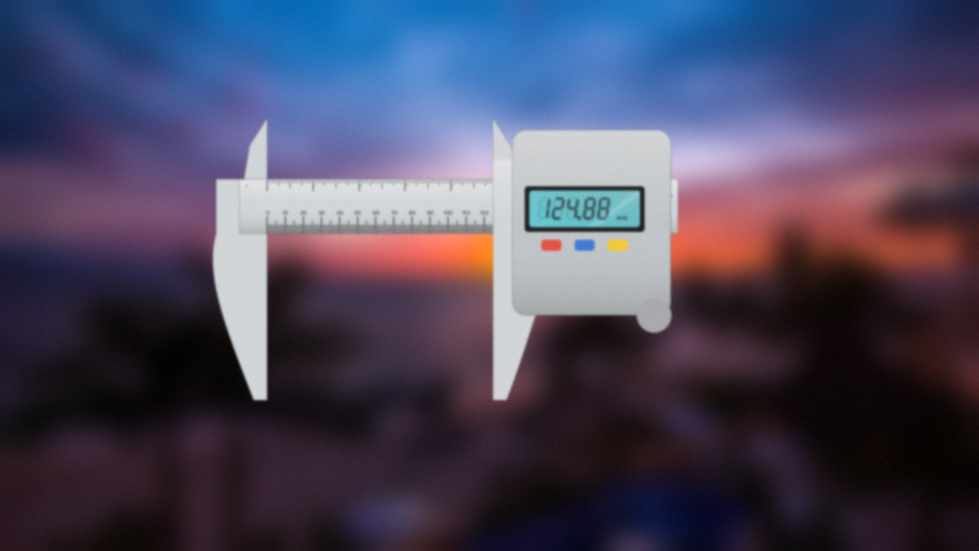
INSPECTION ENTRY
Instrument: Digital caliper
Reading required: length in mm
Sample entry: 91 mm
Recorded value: 124.88 mm
